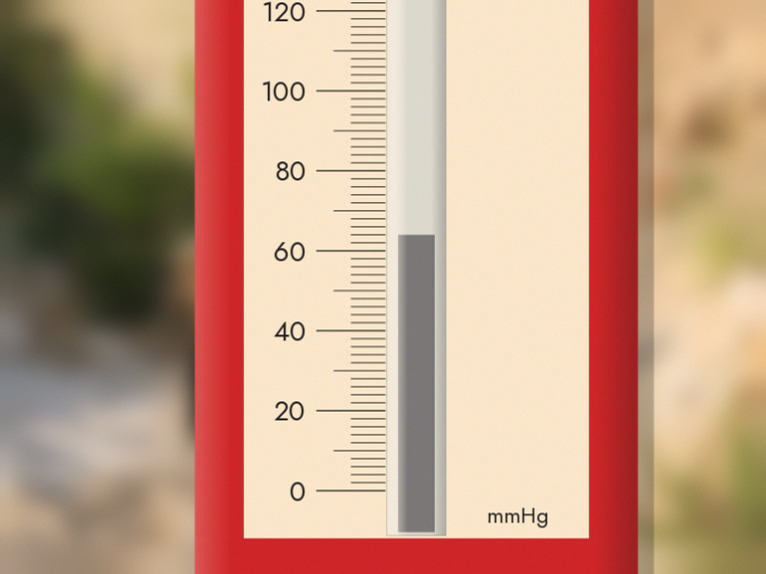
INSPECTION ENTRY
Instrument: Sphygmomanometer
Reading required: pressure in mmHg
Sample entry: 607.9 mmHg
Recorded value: 64 mmHg
